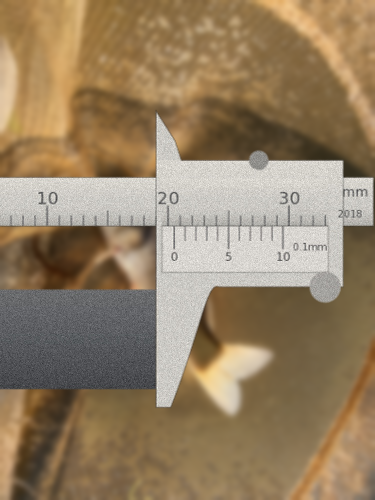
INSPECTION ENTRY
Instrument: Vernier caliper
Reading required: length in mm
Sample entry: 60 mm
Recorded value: 20.5 mm
